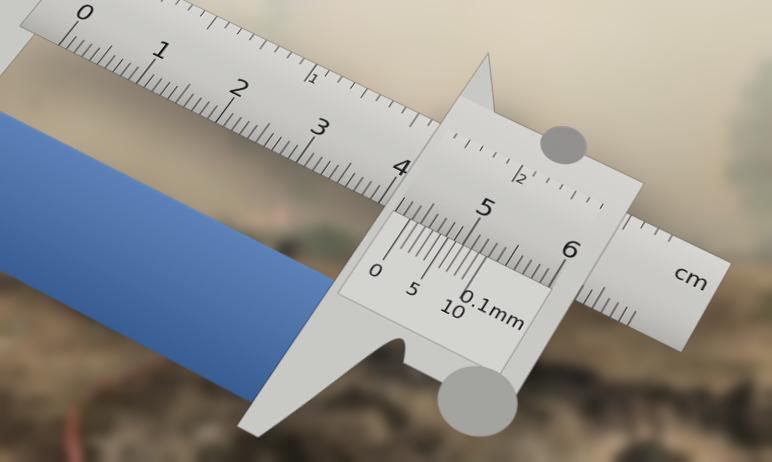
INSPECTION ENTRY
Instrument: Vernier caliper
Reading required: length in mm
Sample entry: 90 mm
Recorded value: 43.8 mm
